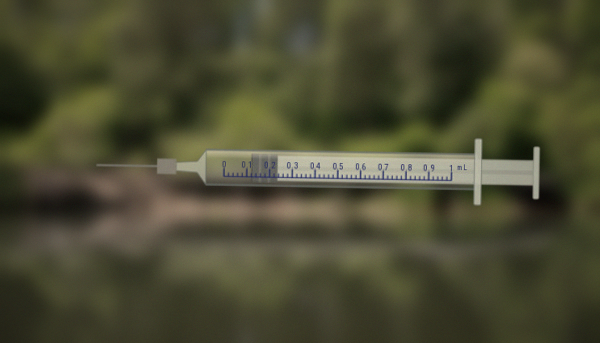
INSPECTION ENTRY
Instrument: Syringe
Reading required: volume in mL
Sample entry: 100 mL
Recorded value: 0.12 mL
